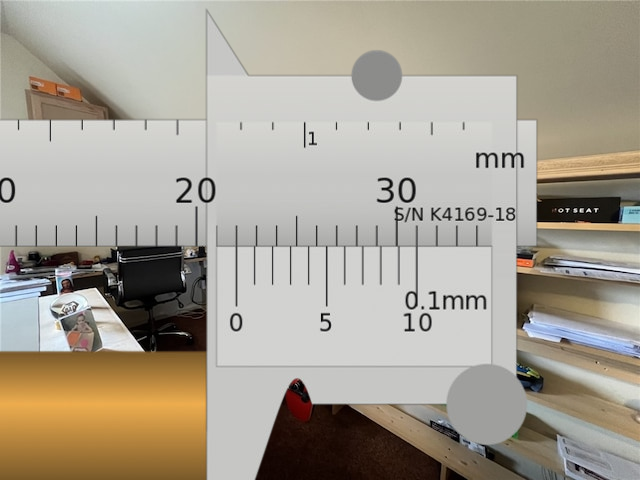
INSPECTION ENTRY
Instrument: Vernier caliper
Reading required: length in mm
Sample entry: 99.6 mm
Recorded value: 22.0 mm
